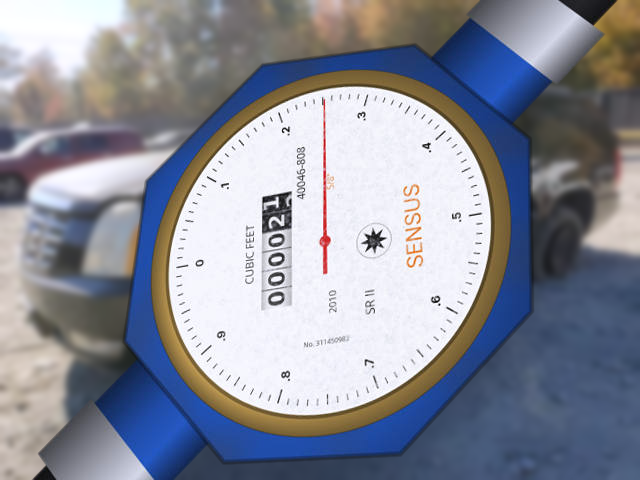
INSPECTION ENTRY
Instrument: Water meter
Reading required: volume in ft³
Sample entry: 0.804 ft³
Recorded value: 21.25 ft³
